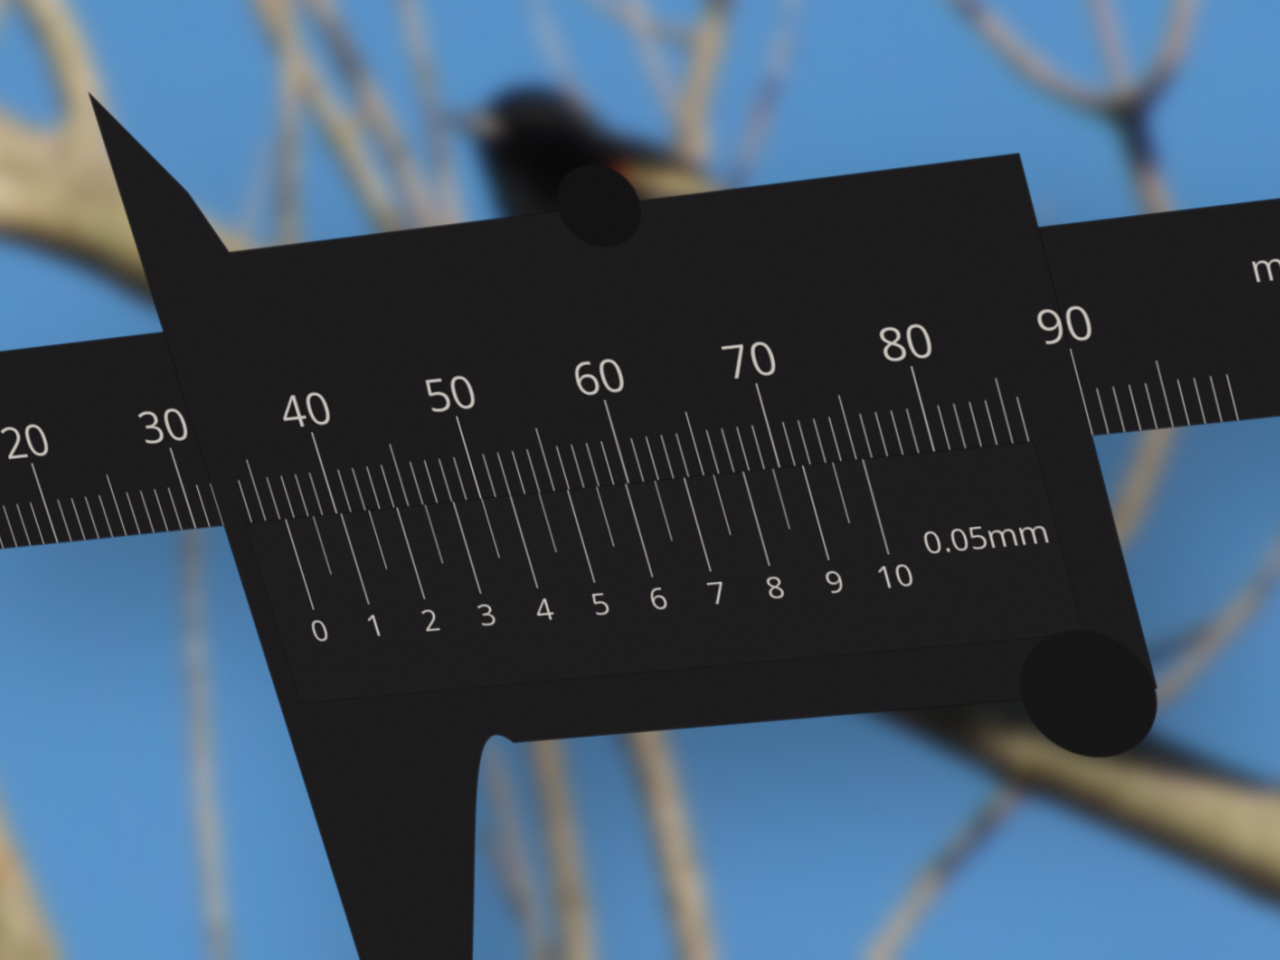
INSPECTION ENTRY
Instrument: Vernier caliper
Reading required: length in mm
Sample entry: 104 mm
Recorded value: 36.4 mm
